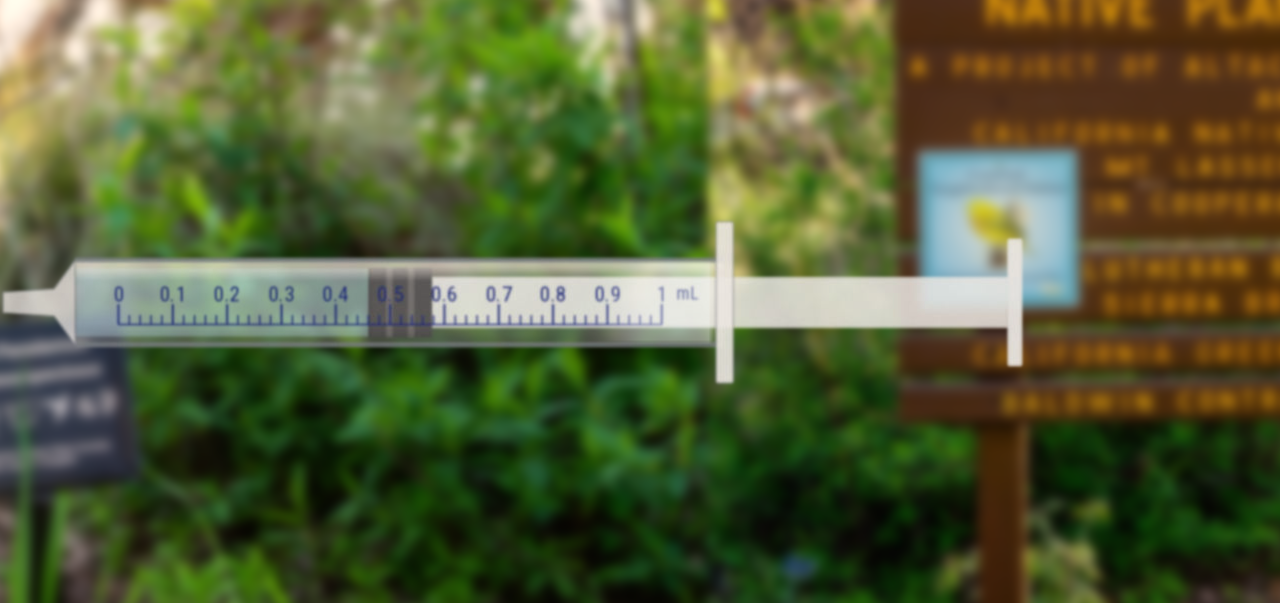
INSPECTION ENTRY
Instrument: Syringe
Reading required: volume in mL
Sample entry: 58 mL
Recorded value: 0.46 mL
